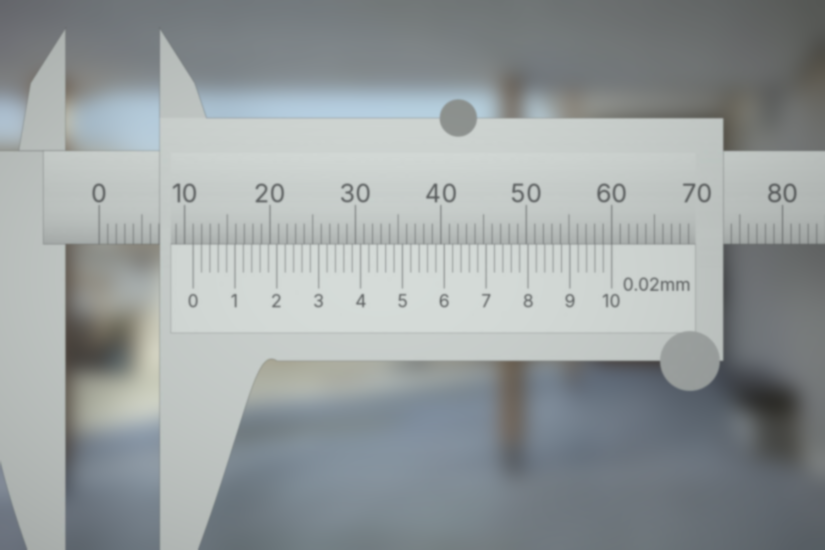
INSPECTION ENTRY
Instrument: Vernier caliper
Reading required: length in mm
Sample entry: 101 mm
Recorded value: 11.0 mm
